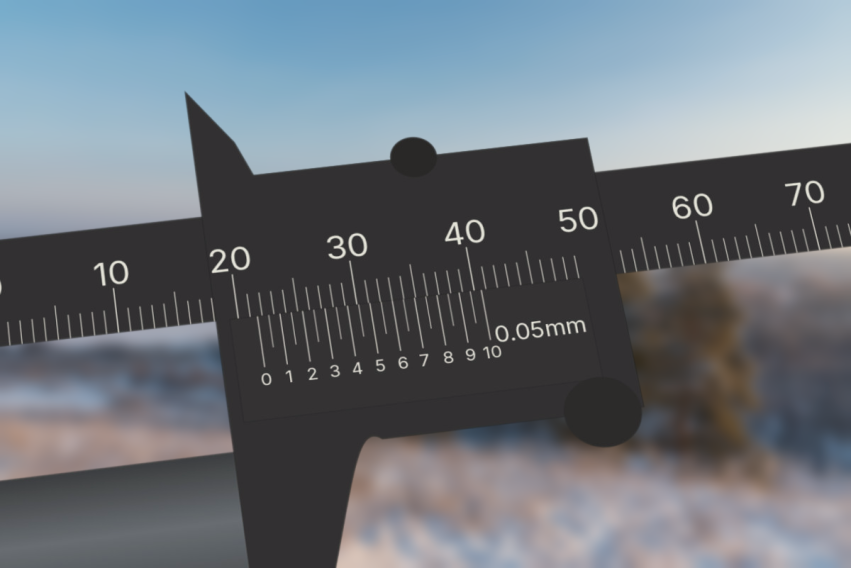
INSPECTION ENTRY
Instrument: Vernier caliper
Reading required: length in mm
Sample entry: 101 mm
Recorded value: 21.6 mm
